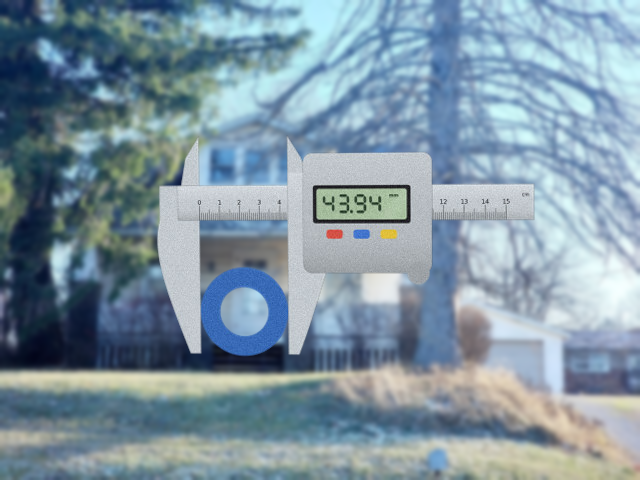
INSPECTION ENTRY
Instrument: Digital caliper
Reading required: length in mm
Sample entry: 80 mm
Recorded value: 43.94 mm
